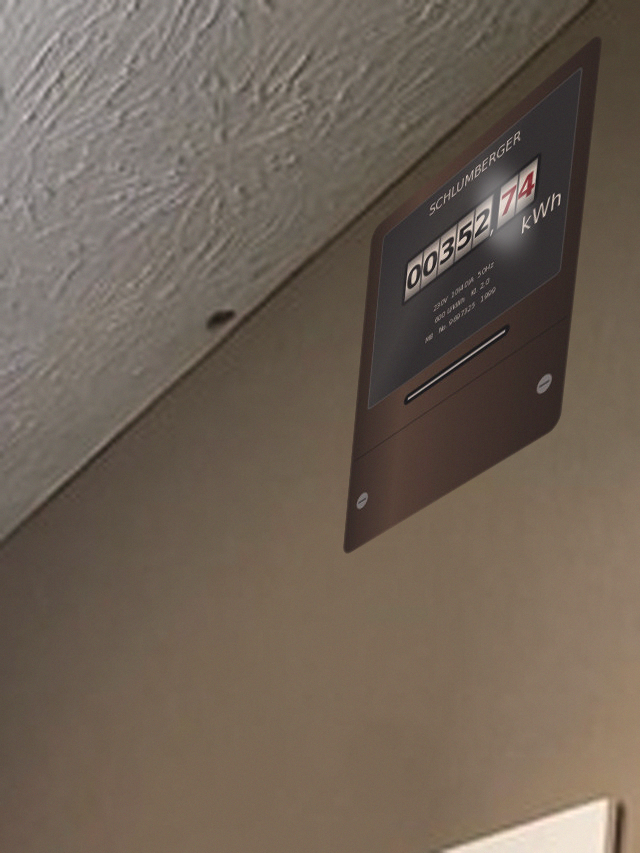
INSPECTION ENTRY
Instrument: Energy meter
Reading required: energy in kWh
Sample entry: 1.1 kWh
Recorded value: 352.74 kWh
